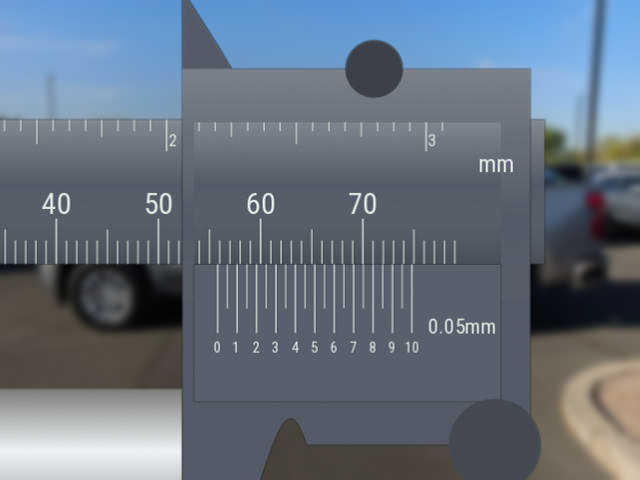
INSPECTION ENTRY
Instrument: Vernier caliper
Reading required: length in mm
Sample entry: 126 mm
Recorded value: 55.8 mm
